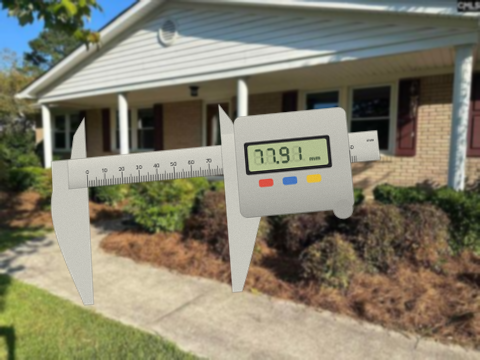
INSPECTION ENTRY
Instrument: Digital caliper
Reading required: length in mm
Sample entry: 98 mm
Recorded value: 77.91 mm
